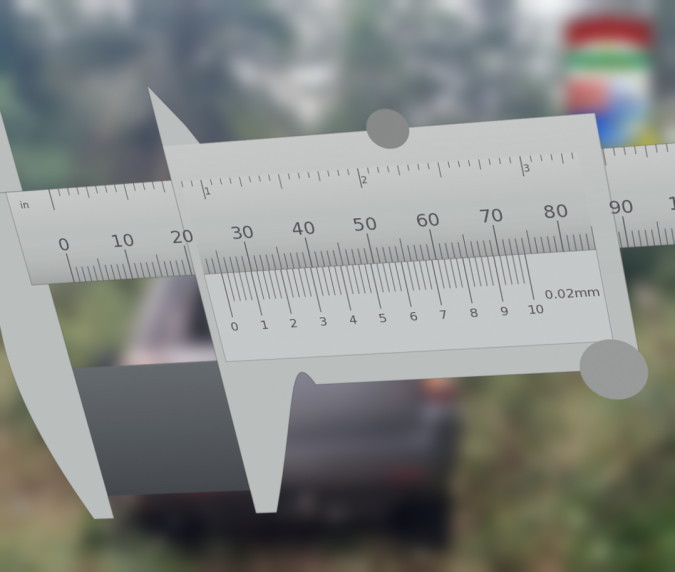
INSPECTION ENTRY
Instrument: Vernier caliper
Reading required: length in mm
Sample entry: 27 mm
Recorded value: 25.0 mm
